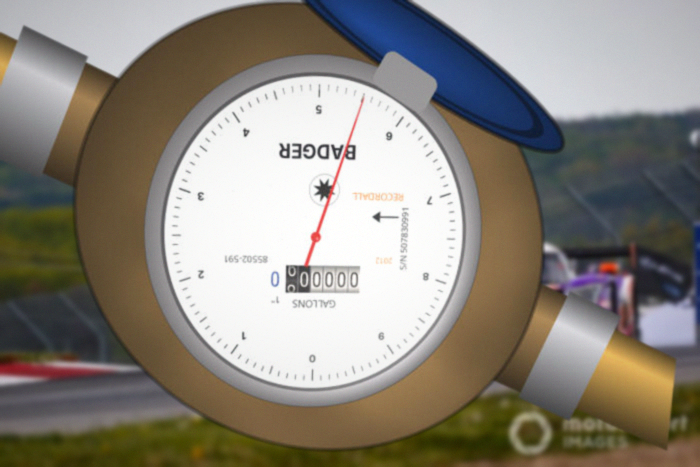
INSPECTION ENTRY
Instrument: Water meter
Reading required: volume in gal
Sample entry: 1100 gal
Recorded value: 85.5 gal
